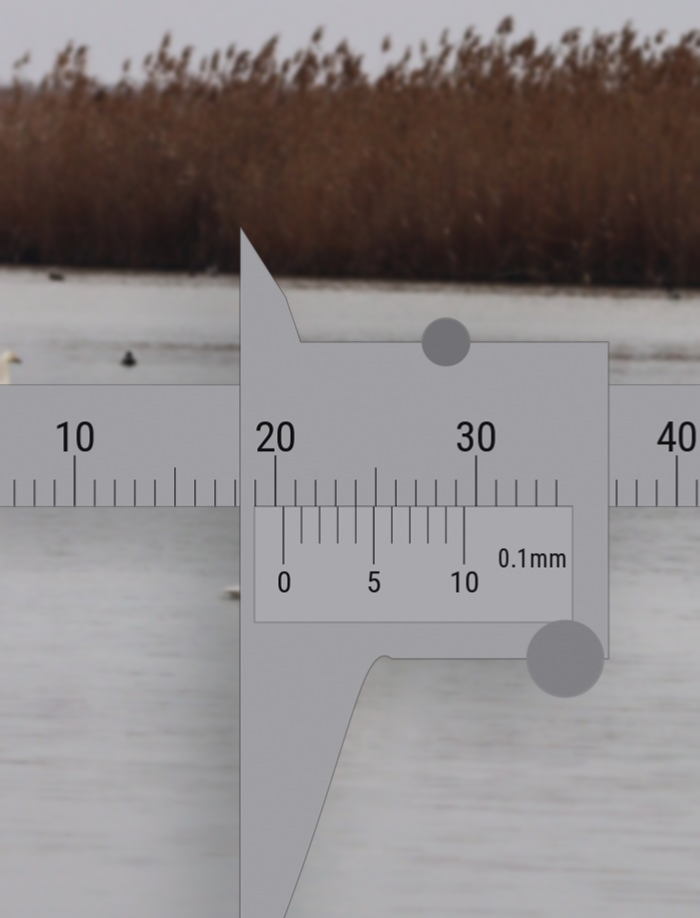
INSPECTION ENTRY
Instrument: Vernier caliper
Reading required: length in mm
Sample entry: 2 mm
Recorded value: 20.4 mm
